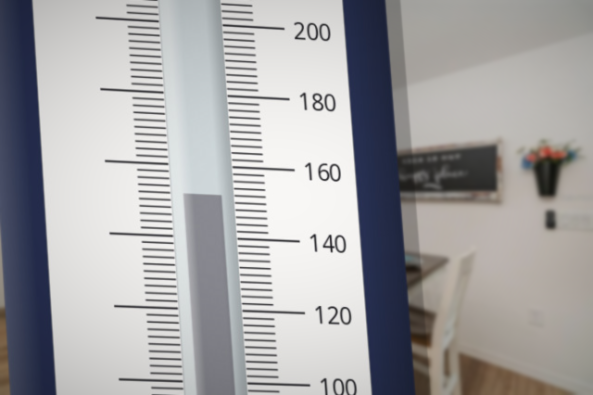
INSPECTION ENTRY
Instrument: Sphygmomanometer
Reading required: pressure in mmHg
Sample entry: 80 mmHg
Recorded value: 152 mmHg
